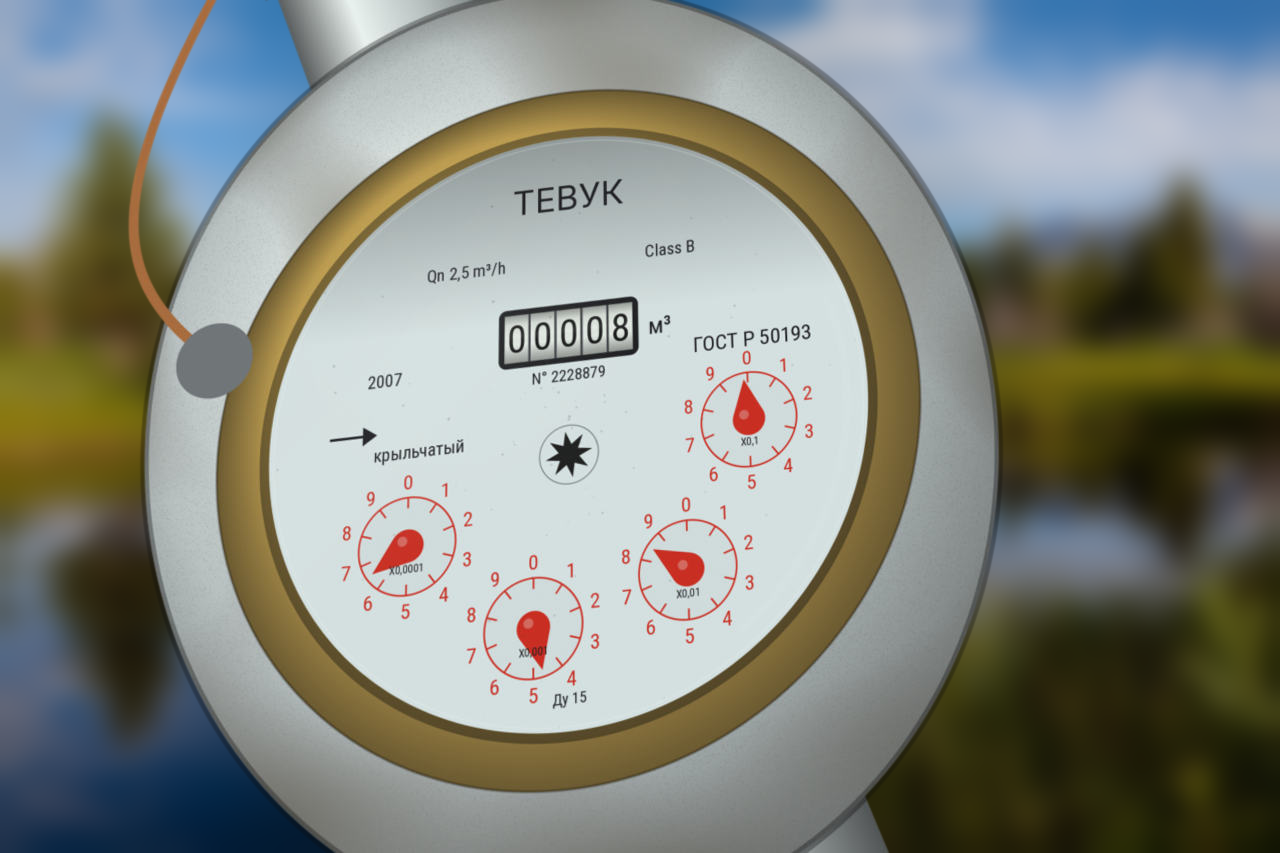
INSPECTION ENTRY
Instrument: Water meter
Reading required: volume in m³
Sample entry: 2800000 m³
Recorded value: 7.9846 m³
